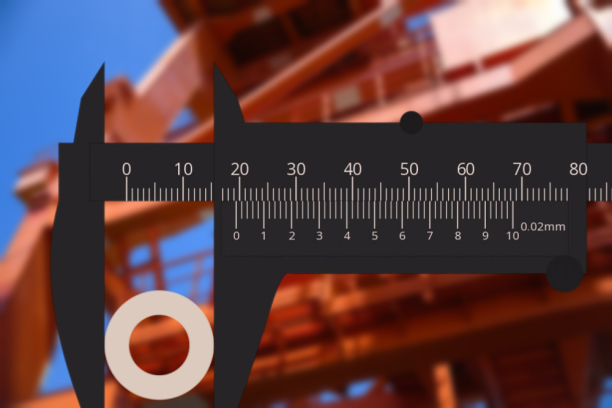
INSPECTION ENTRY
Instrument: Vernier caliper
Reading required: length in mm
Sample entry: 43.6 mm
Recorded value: 19.4 mm
